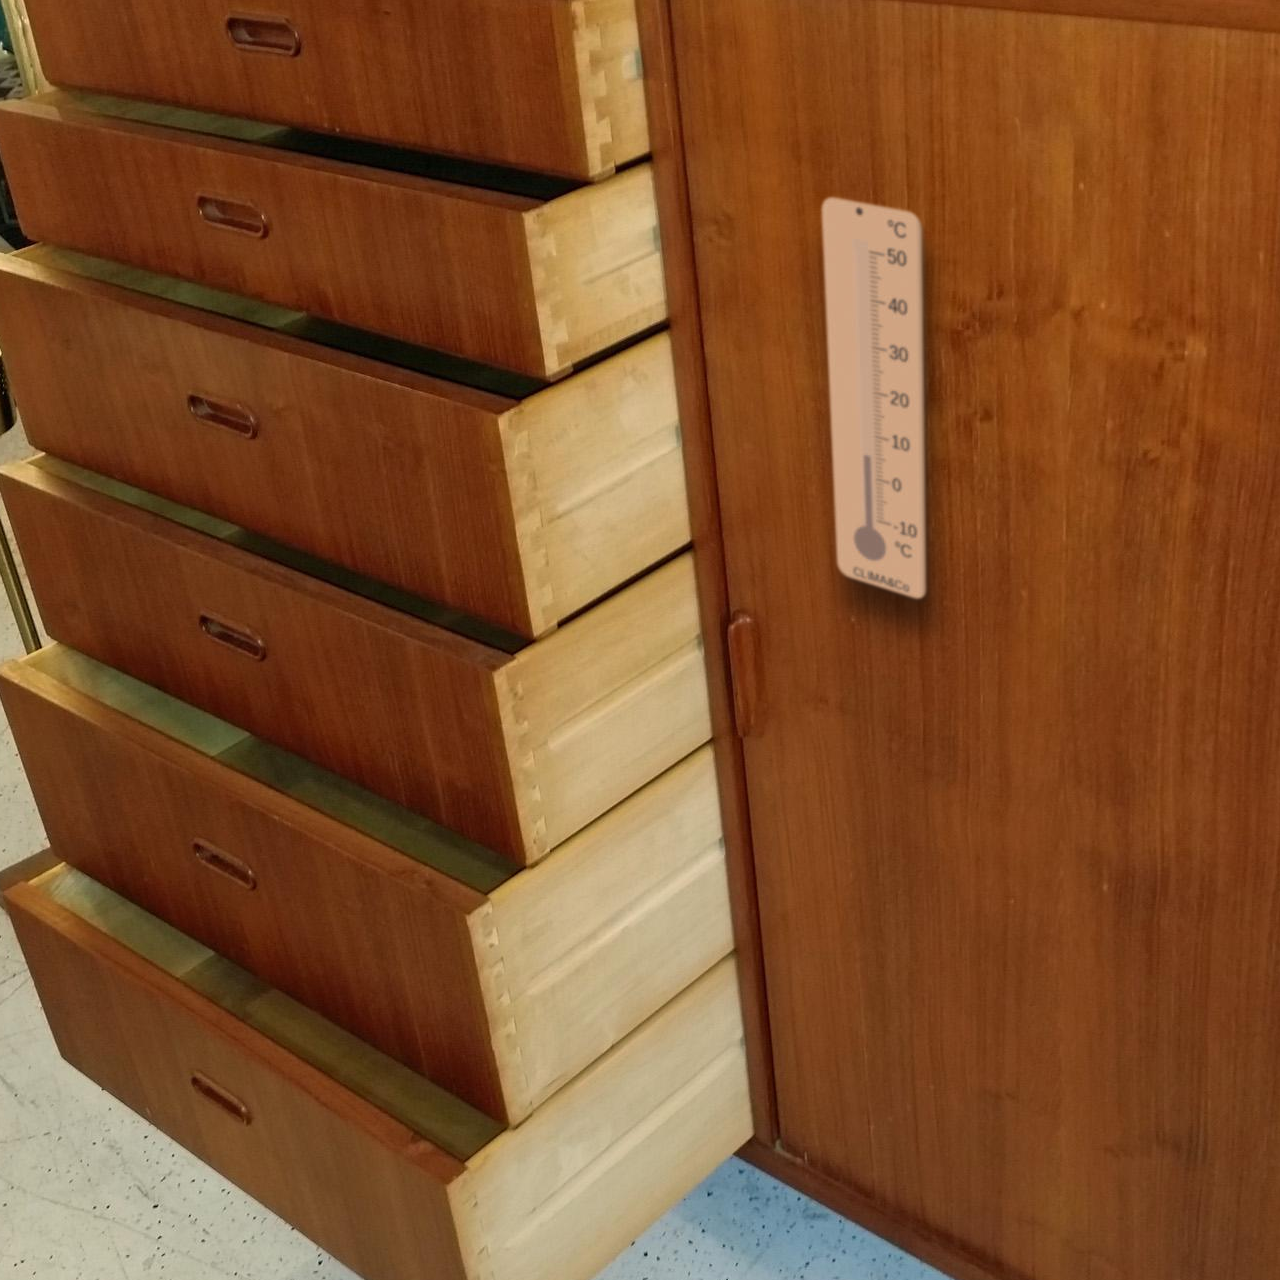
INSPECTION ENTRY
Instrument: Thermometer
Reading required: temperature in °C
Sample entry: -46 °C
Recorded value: 5 °C
